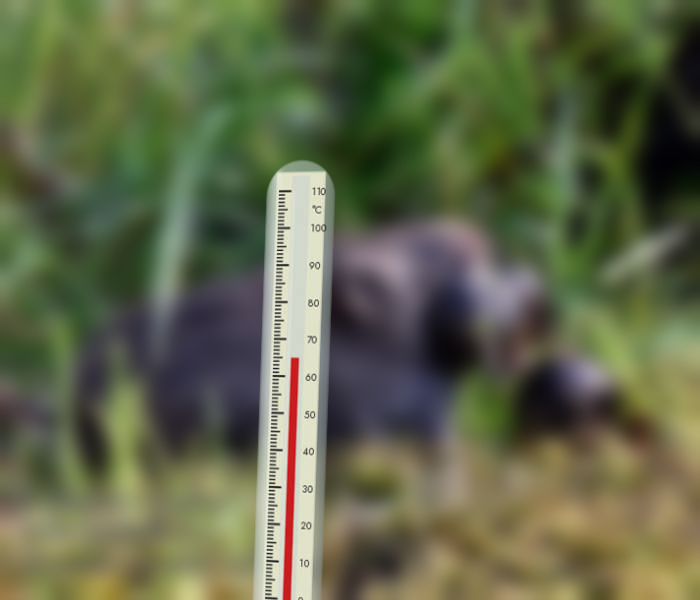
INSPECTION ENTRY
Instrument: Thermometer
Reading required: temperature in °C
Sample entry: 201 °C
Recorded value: 65 °C
